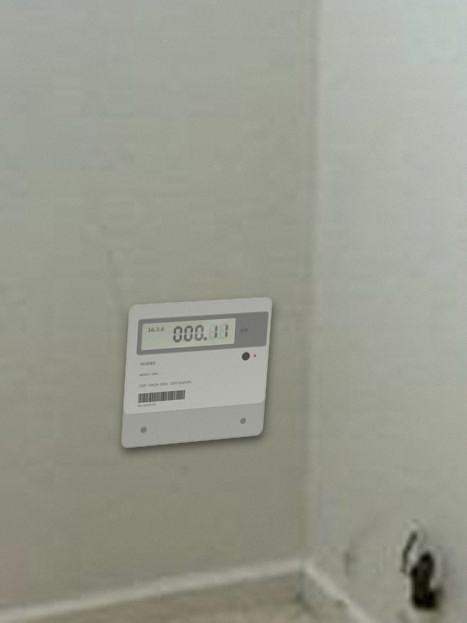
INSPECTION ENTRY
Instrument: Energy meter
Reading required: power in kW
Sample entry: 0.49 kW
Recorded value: 0.11 kW
